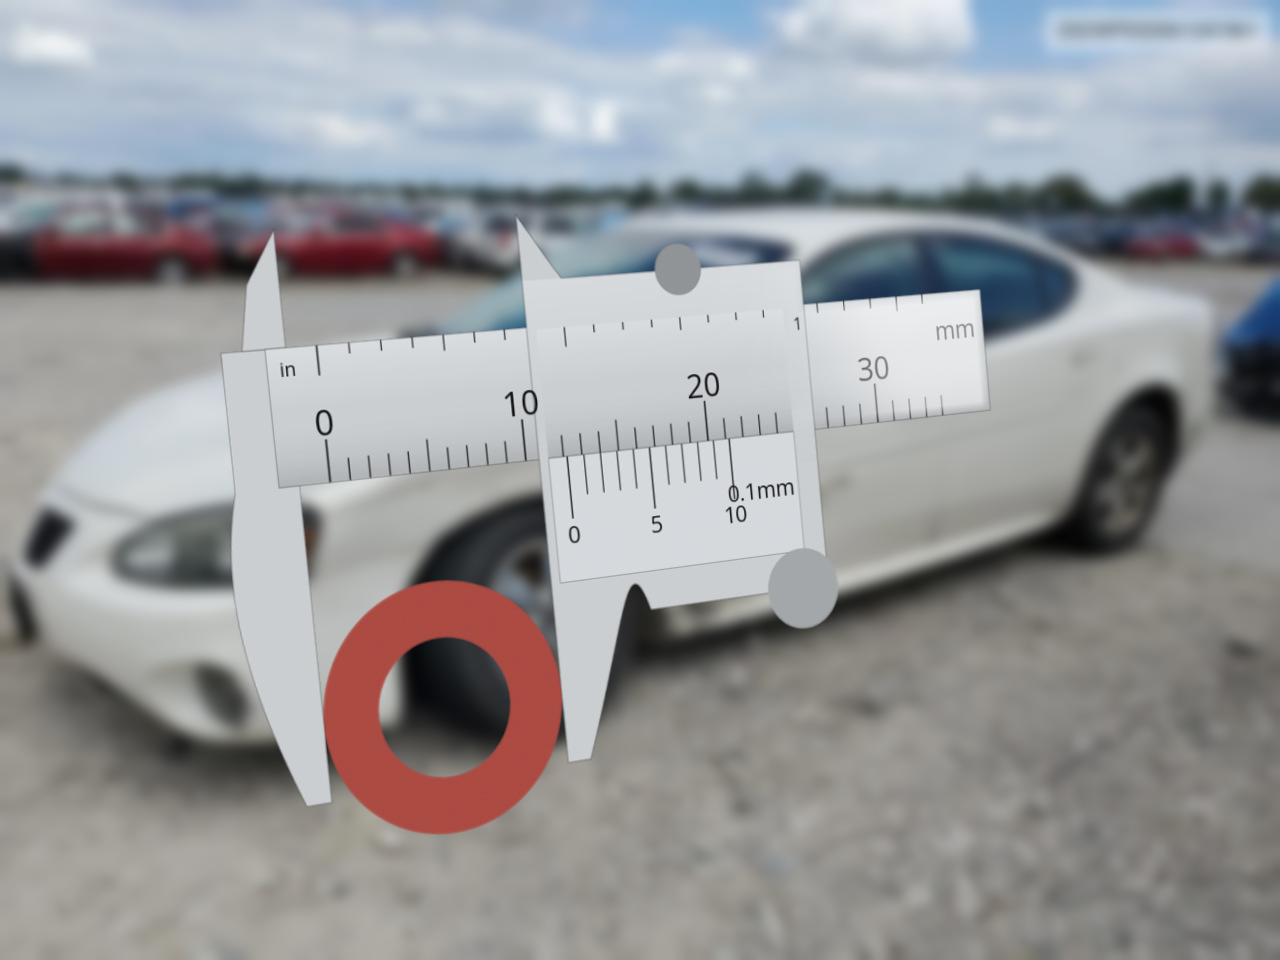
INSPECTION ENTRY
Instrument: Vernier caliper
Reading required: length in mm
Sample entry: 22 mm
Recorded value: 12.2 mm
